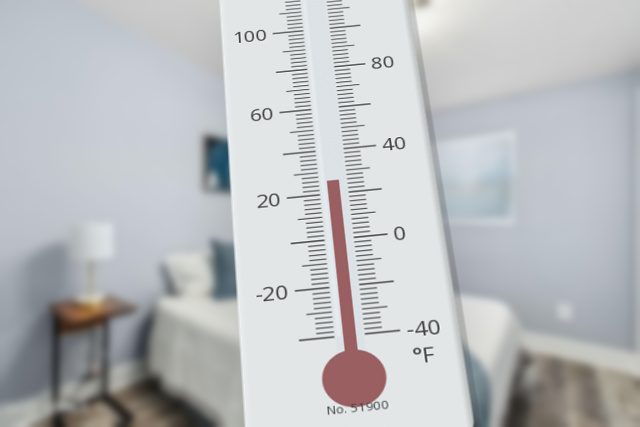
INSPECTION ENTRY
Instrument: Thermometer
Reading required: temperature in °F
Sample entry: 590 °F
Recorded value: 26 °F
